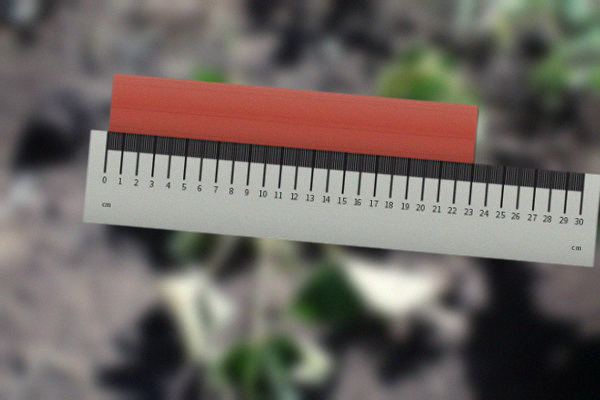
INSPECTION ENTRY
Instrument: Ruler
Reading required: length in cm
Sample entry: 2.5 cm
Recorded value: 23 cm
